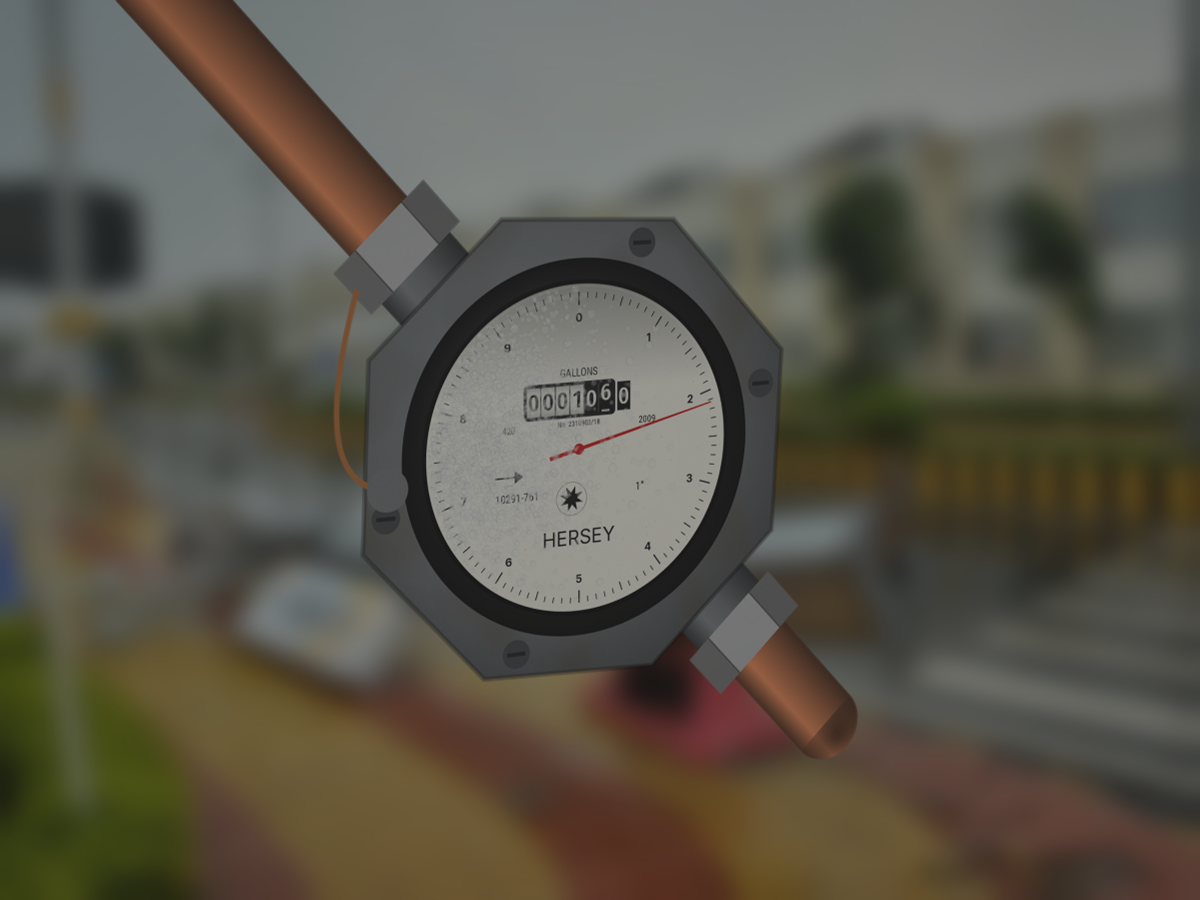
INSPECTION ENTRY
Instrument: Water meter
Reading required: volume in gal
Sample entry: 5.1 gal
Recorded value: 1062.1 gal
